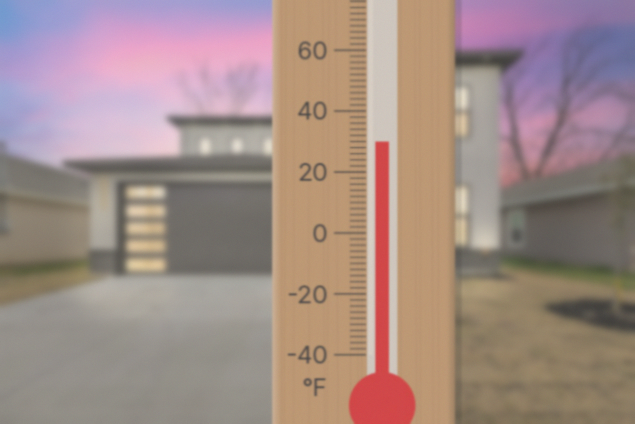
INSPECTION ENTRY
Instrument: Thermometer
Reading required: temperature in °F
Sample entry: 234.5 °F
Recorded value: 30 °F
